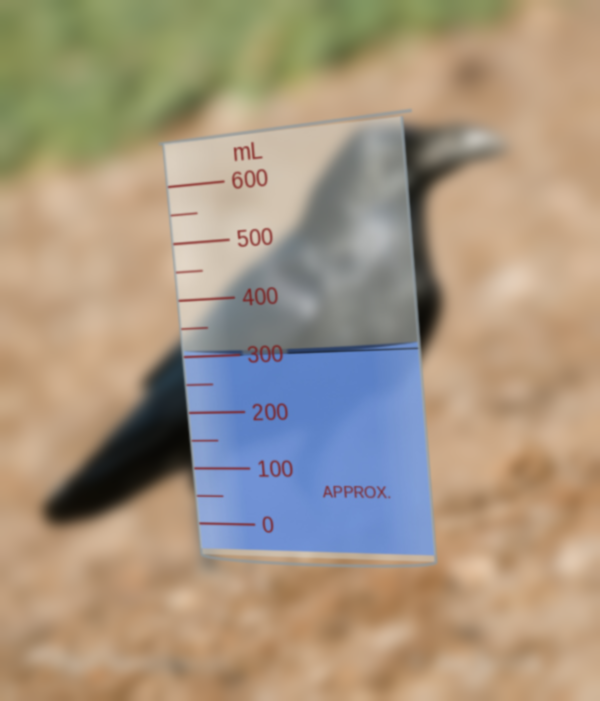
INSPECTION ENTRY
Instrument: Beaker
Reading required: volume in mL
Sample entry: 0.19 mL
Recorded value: 300 mL
